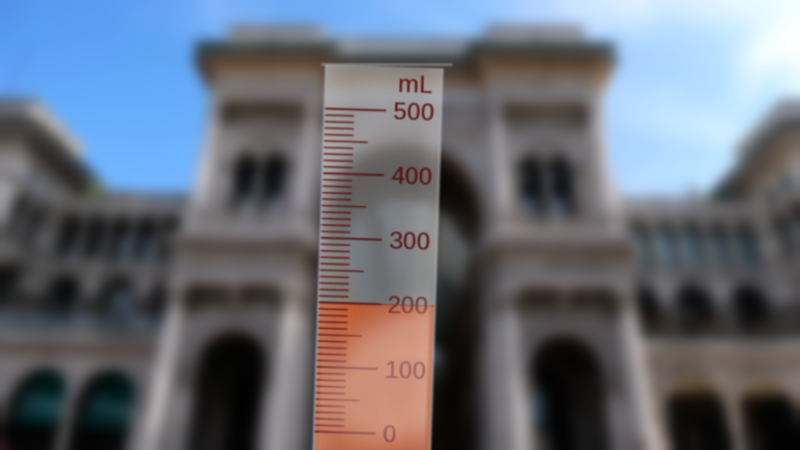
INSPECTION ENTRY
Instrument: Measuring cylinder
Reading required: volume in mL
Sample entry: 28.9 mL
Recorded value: 200 mL
